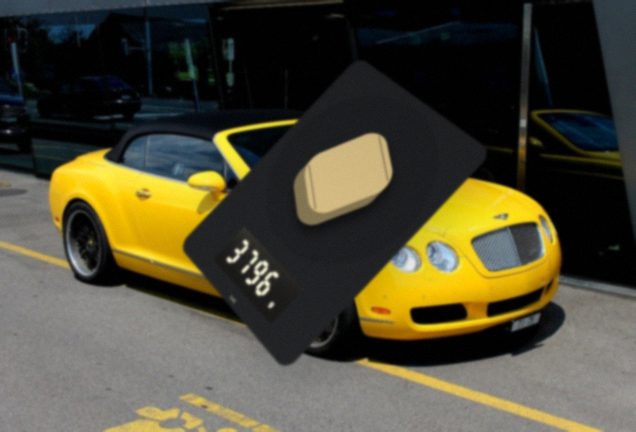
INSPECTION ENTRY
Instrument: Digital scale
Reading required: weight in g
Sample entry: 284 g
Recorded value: 3796 g
